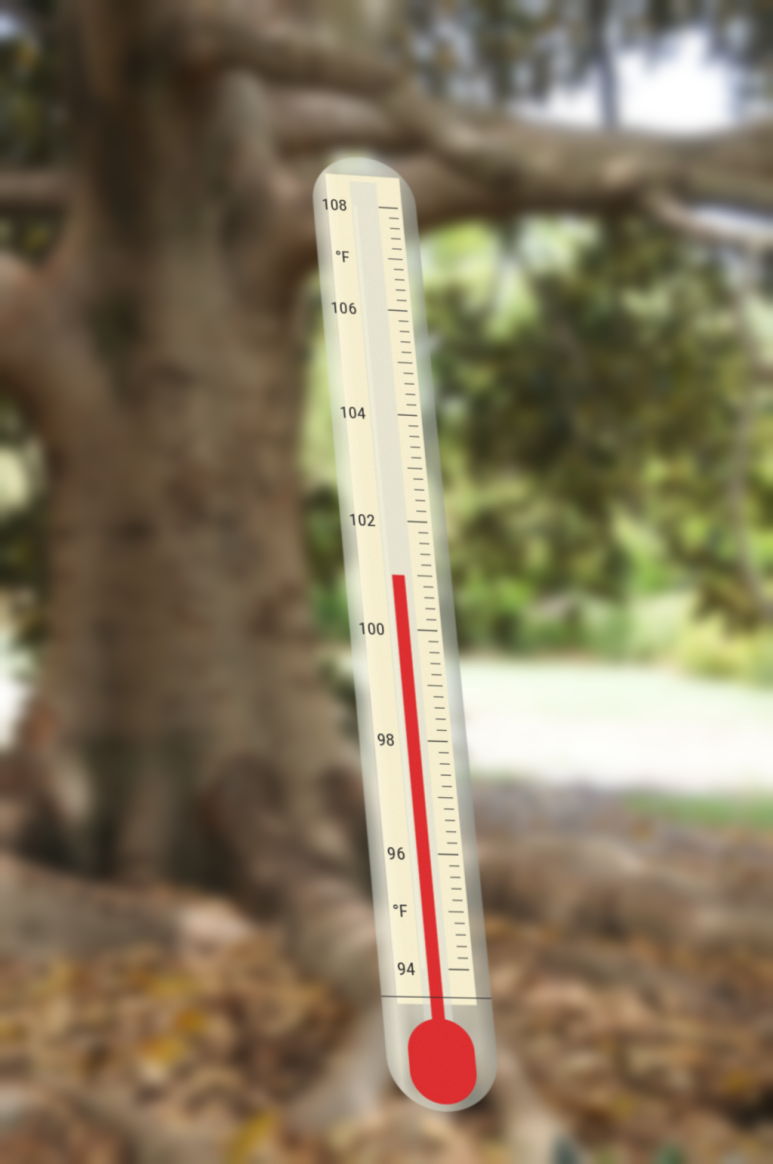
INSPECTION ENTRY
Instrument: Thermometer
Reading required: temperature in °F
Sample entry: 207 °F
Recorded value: 101 °F
